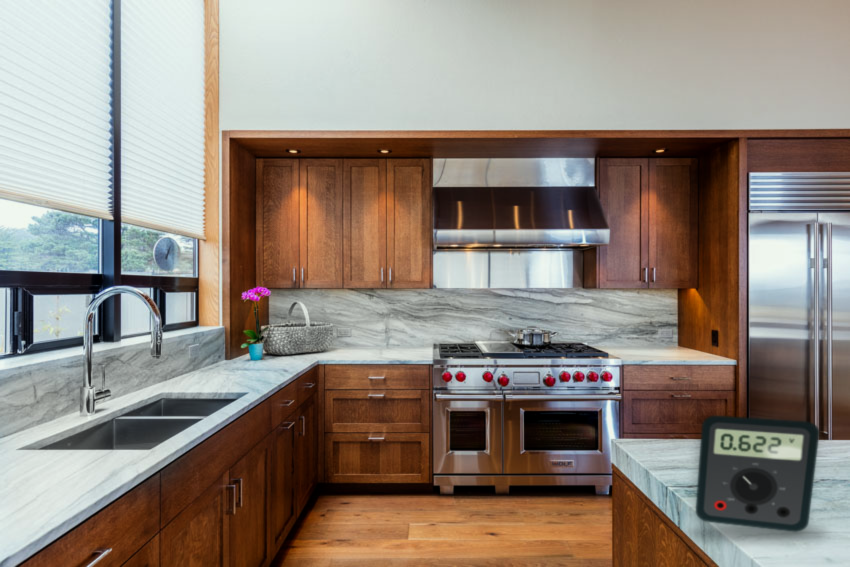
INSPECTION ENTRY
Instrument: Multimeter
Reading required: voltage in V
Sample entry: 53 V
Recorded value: 0.622 V
